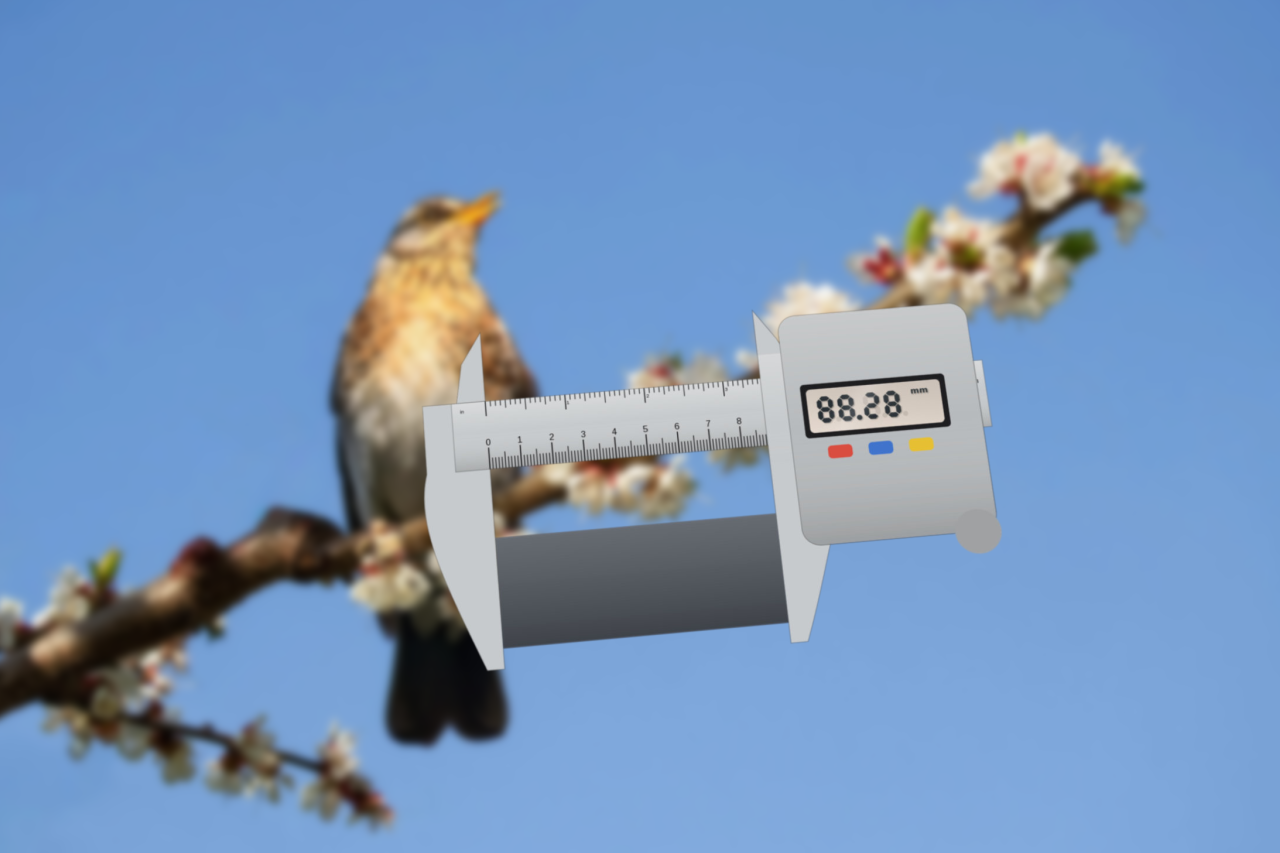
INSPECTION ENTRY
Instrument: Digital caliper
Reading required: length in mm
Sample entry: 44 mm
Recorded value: 88.28 mm
